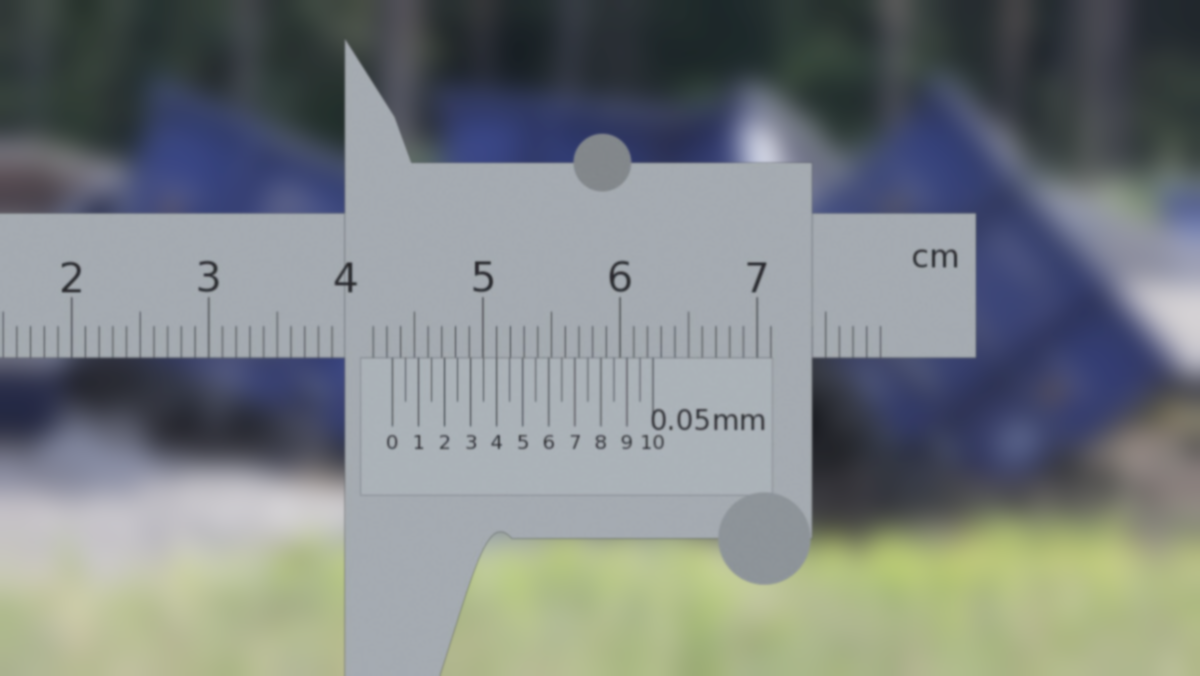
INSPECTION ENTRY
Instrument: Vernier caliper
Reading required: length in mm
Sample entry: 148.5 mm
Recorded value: 43.4 mm
